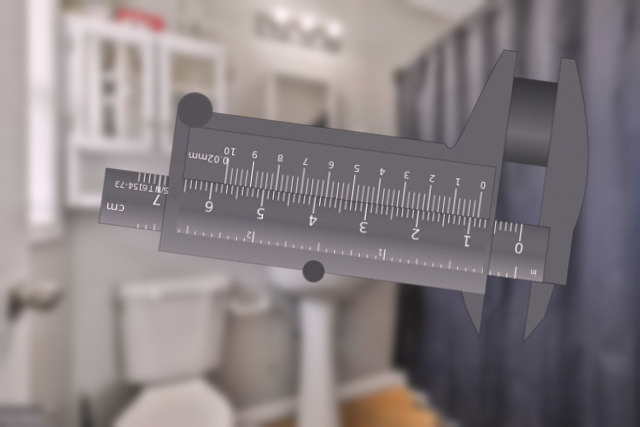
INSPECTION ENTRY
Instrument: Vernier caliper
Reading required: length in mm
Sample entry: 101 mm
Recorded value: 8.5 mm
